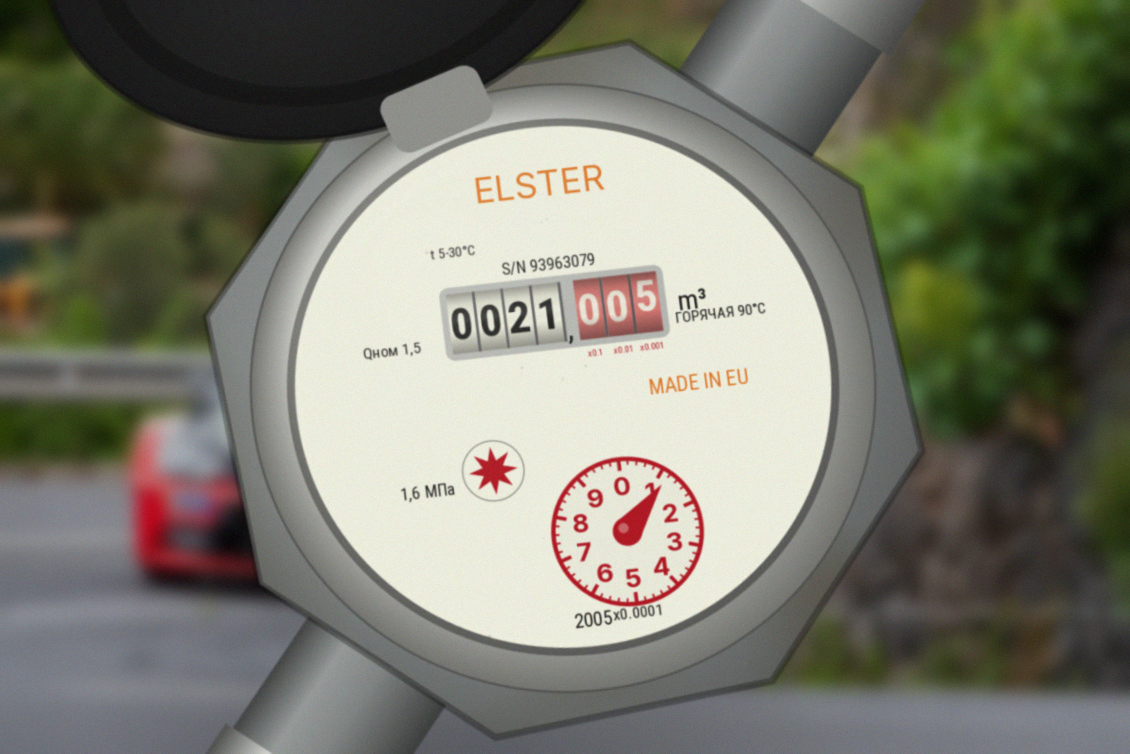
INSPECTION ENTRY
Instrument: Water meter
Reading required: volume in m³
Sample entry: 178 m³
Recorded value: 21.0051 m³
